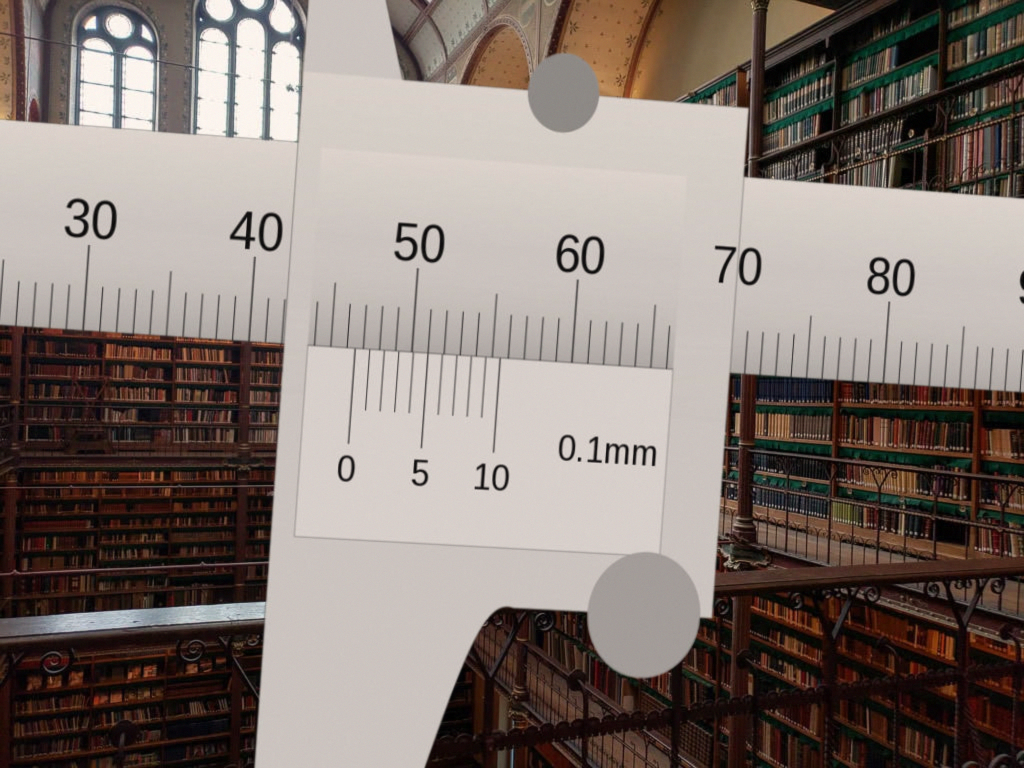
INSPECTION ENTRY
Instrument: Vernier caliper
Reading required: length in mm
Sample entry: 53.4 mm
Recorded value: 46.5 mm
